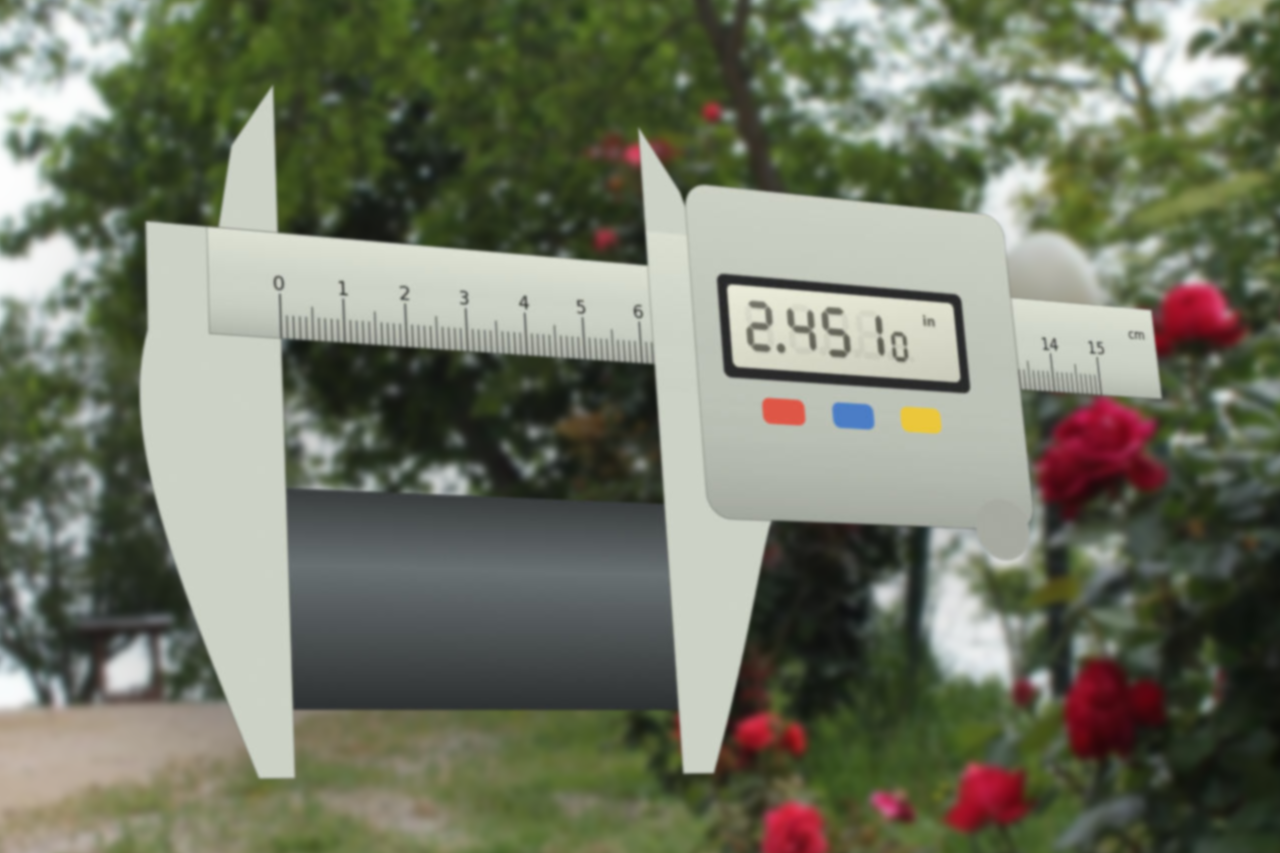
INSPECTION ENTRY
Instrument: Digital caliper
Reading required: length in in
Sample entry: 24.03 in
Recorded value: 2.4510 in
